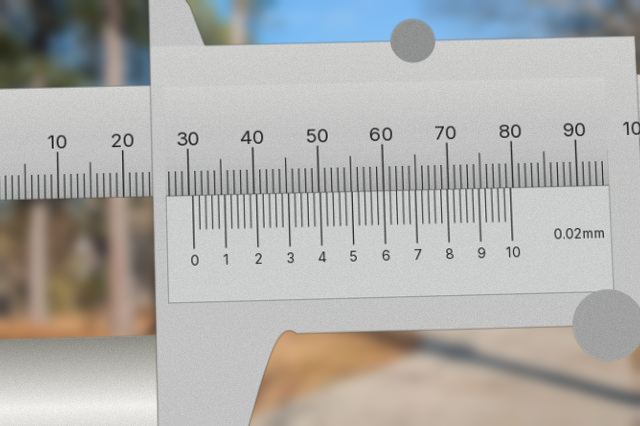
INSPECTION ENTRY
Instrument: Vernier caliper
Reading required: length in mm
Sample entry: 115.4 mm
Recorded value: 30.6 mm
